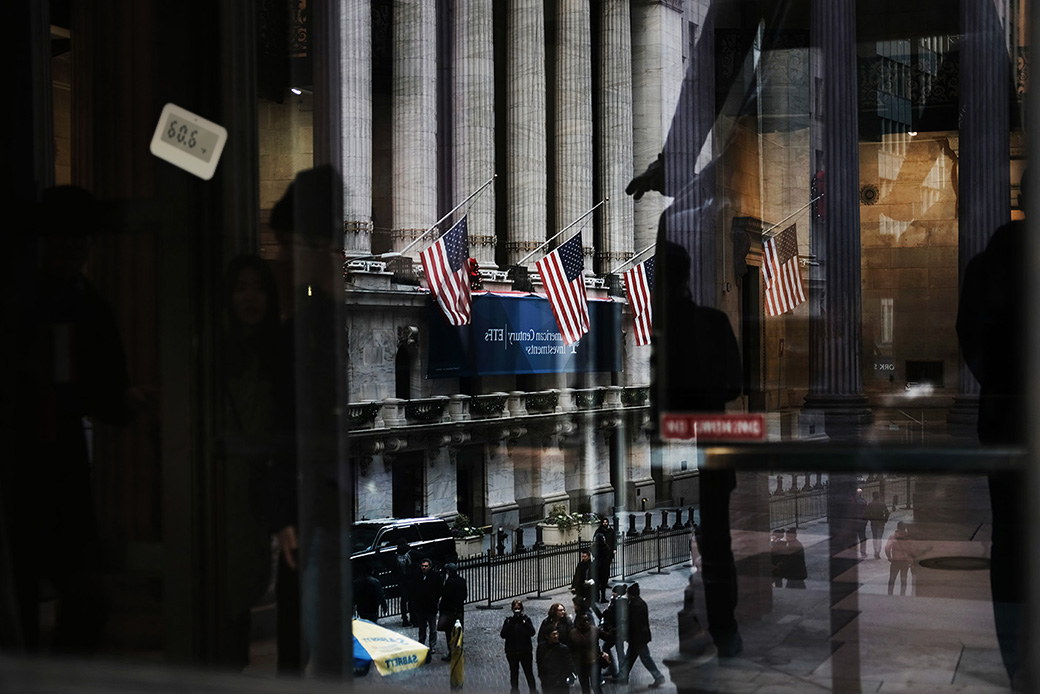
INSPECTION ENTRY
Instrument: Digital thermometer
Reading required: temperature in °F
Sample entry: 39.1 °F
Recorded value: 60.6 °F
